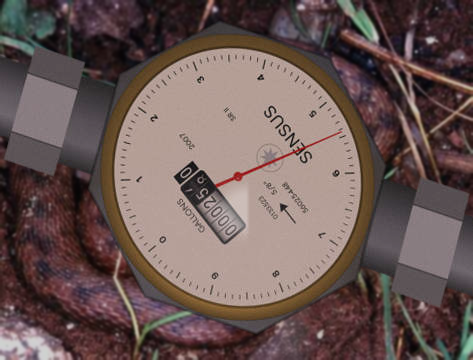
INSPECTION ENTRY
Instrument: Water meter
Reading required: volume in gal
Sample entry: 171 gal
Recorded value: 2575.4 gal
